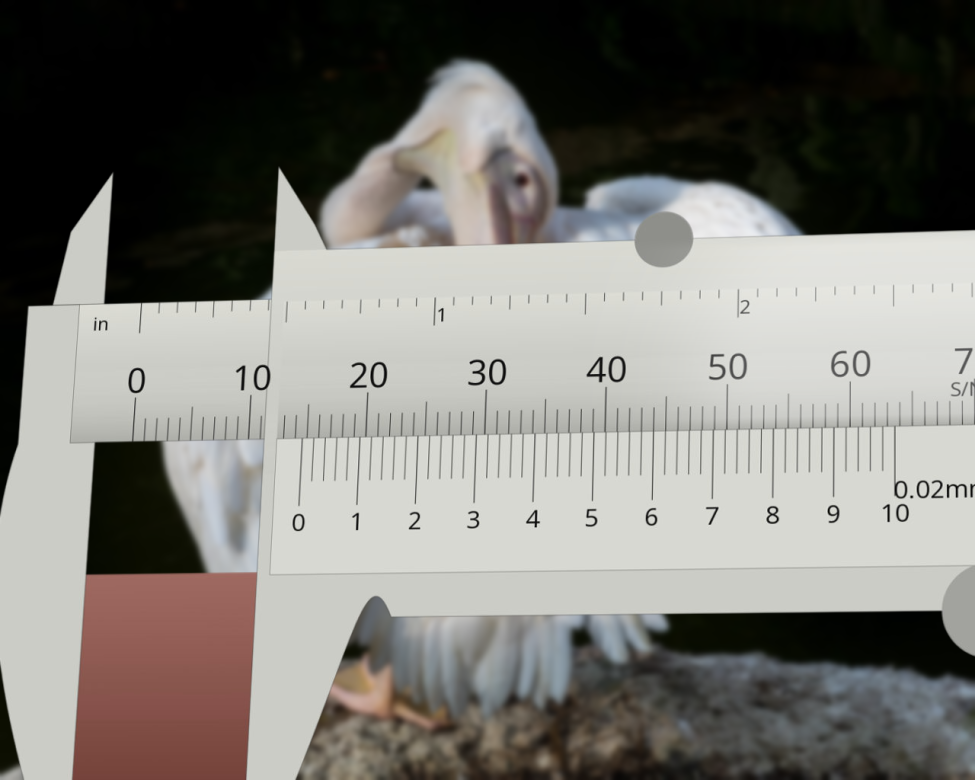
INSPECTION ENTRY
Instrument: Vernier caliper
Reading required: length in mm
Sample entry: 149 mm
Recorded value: 14.6 mm
